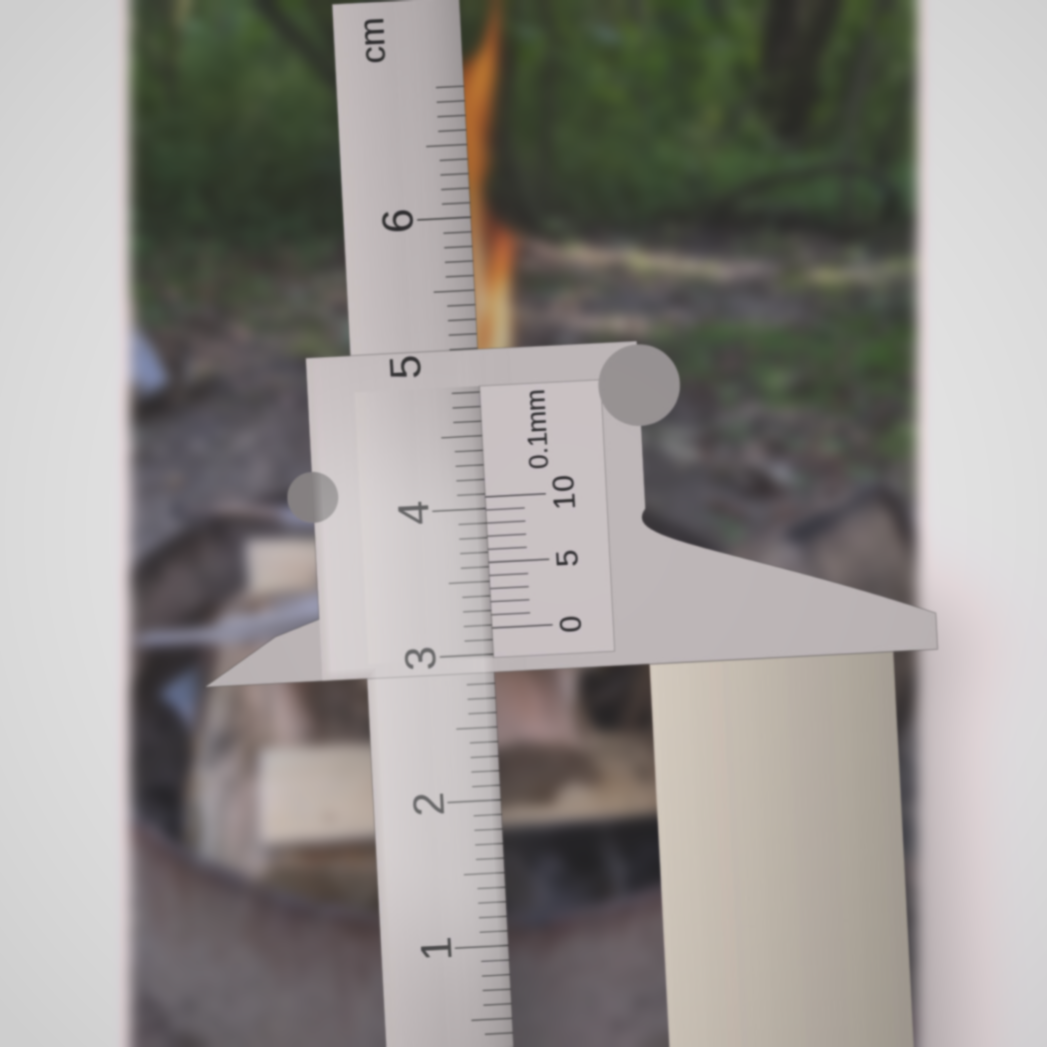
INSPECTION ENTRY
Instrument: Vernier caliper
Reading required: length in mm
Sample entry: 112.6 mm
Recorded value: 31.8 mm
